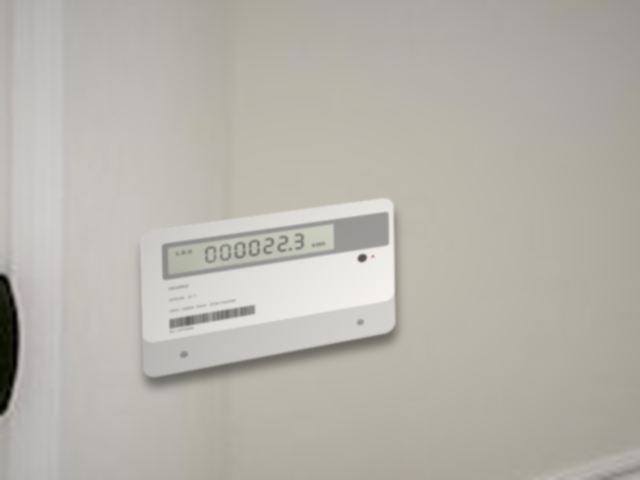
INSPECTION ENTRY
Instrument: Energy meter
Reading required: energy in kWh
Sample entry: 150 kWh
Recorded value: 22.3 kWh
